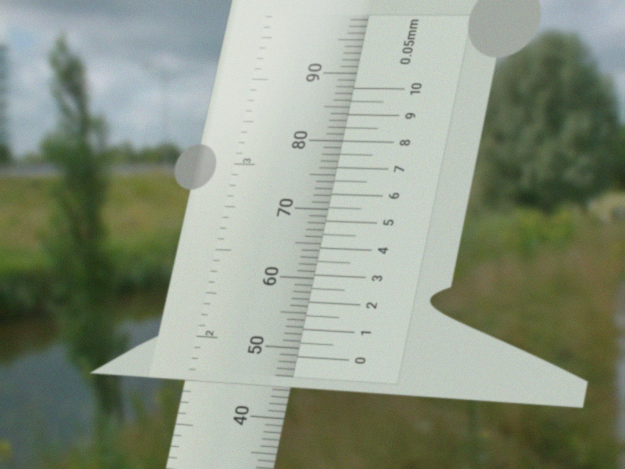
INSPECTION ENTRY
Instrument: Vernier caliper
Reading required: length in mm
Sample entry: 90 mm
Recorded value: 48.8 mm
